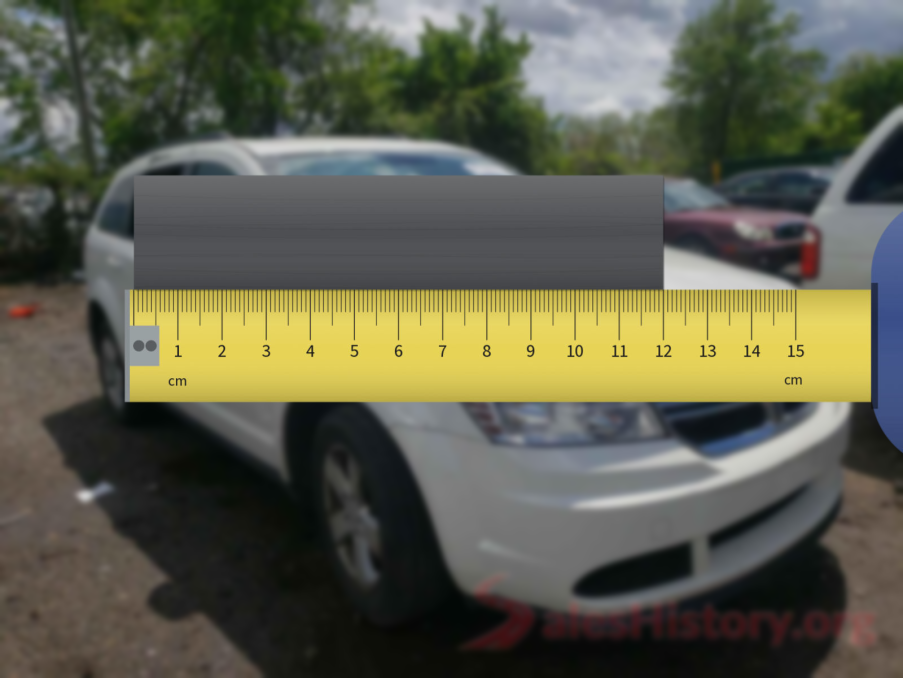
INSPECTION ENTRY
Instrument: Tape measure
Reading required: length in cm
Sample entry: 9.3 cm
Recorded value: 12 cm
